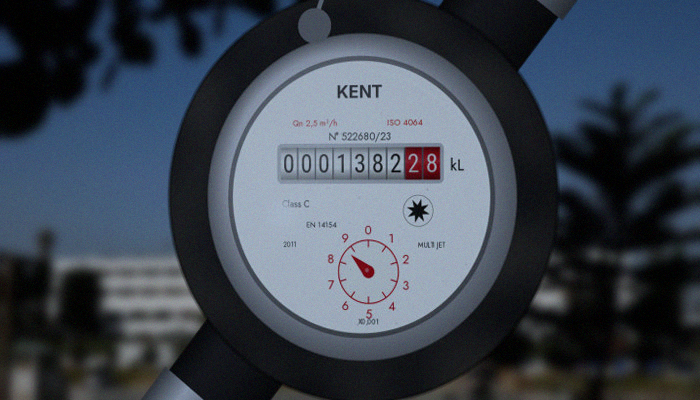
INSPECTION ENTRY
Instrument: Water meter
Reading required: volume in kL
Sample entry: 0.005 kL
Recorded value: 1382.288 kL
